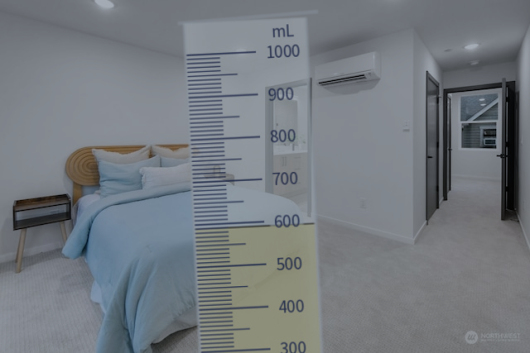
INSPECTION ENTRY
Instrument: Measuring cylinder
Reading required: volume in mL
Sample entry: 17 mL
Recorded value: 590 mL
